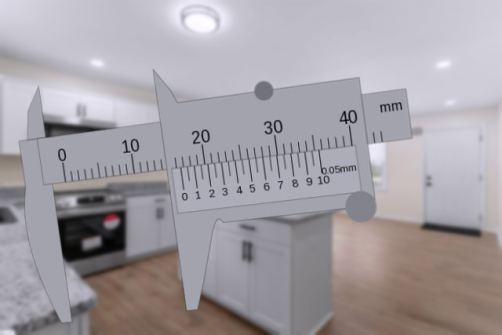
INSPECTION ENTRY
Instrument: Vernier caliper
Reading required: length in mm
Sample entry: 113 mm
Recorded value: 16.6 mm
